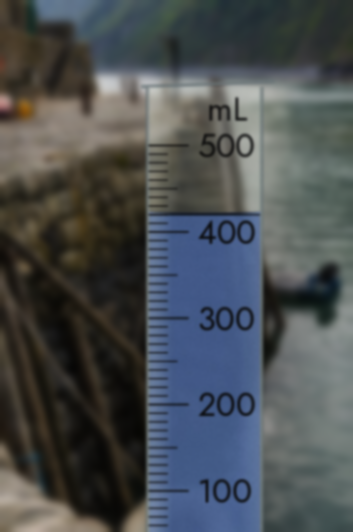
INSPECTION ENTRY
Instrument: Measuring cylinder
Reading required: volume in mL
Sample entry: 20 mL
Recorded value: 420 mL
